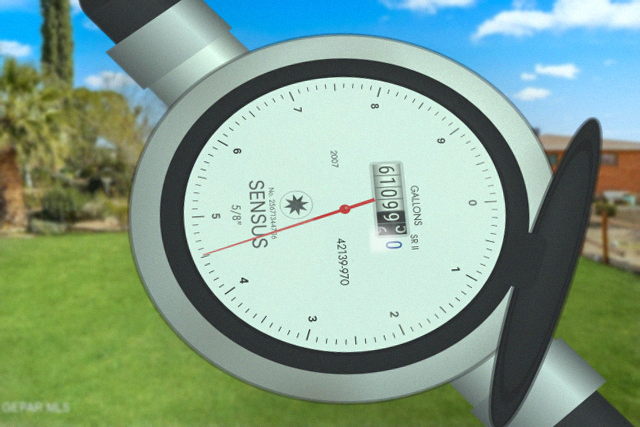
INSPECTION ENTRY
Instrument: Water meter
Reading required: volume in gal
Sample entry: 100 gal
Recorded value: 6109954.5 gal
